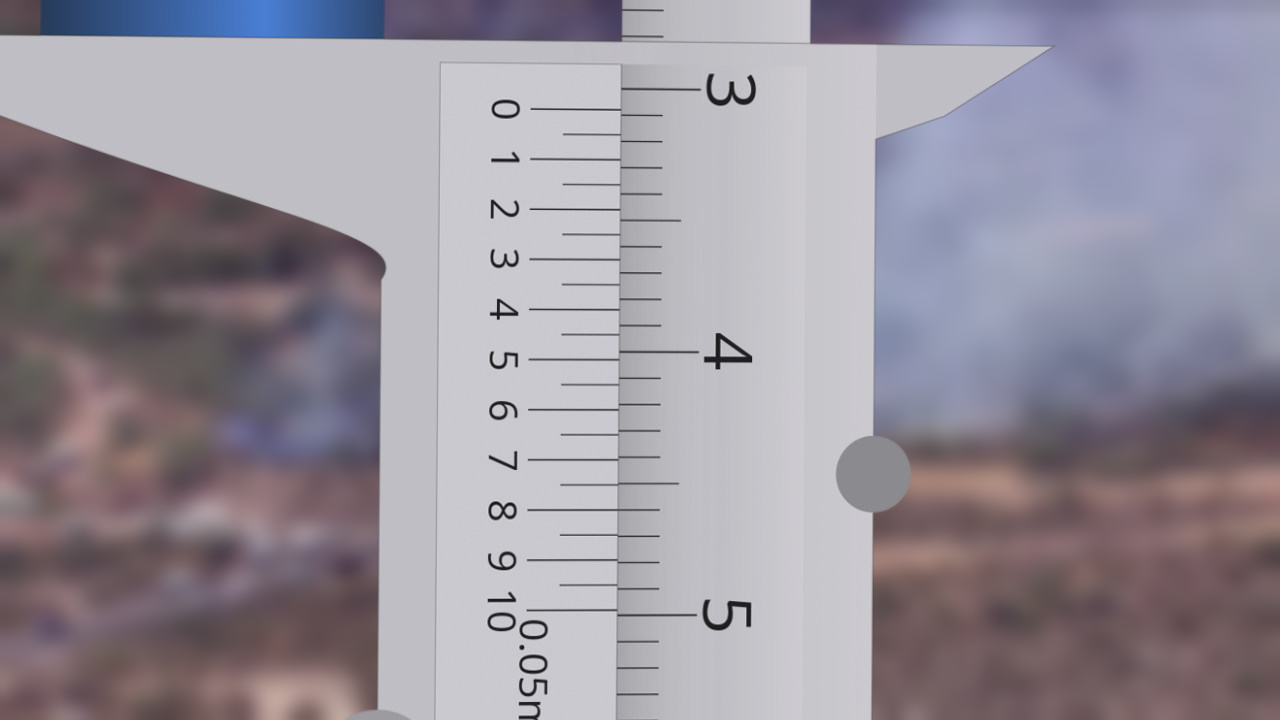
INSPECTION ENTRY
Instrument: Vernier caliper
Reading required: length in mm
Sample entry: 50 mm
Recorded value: 30.80 mm
